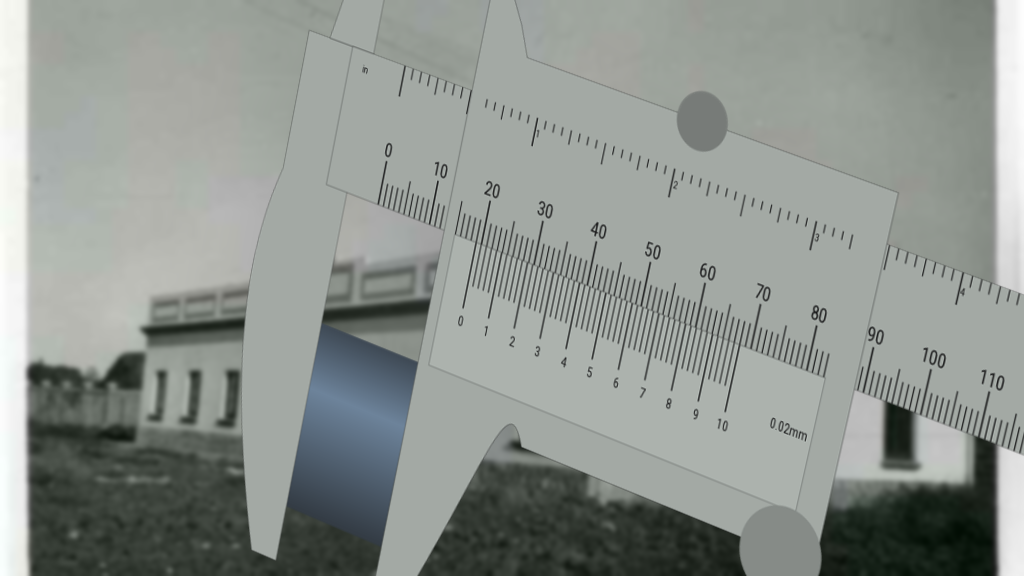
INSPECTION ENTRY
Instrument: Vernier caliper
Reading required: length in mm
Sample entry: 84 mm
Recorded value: 19.0 mm
